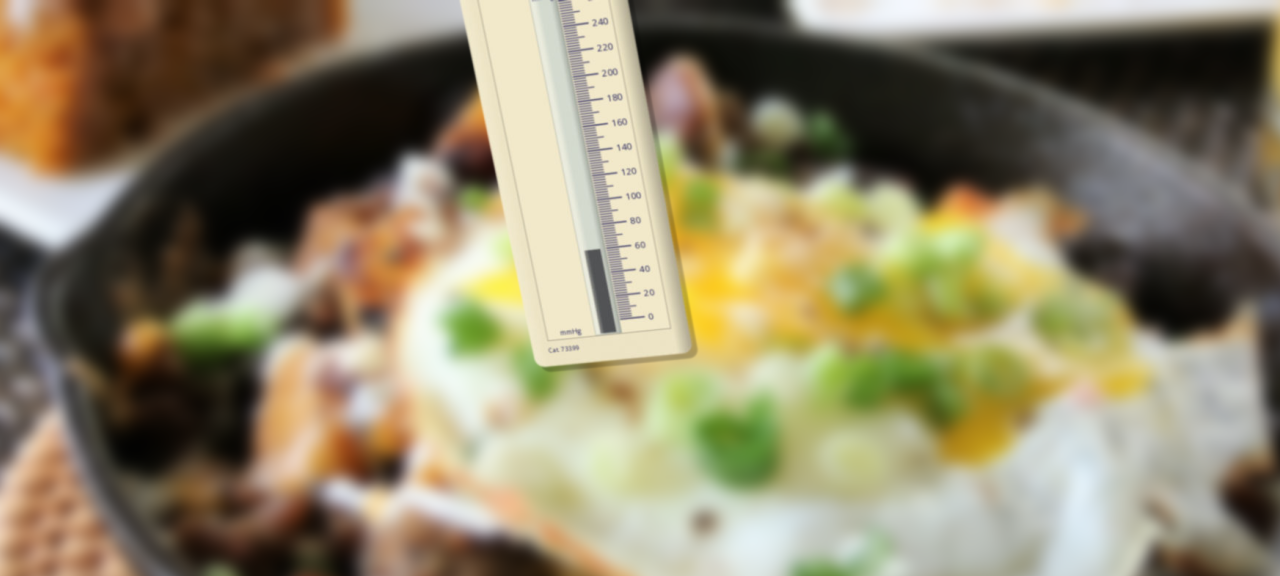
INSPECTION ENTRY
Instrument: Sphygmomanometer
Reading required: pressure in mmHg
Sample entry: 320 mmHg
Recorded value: 60 mmHg
